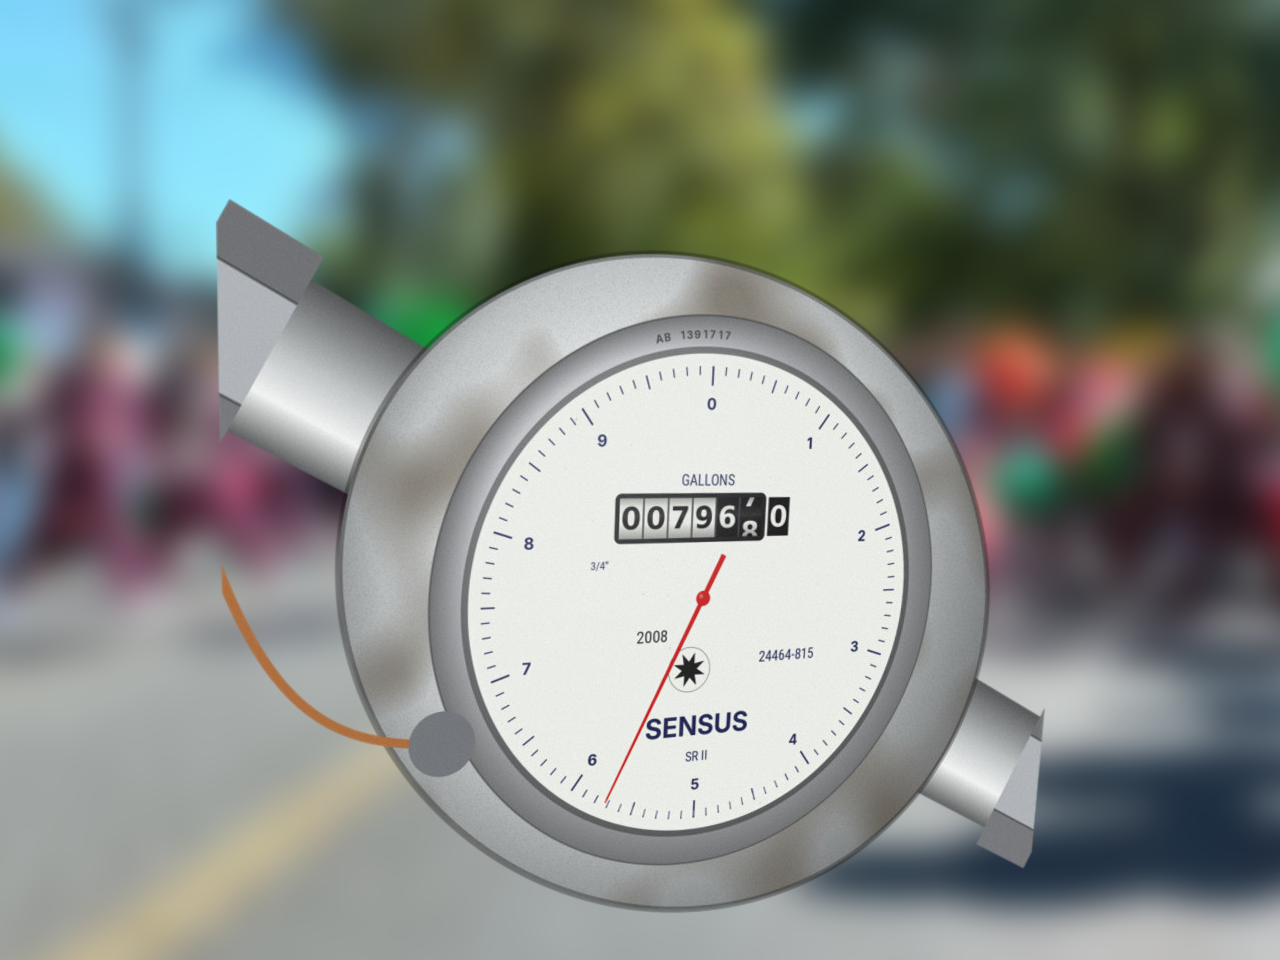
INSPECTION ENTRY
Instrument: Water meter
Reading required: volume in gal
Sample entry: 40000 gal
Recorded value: 79675.7 gal
